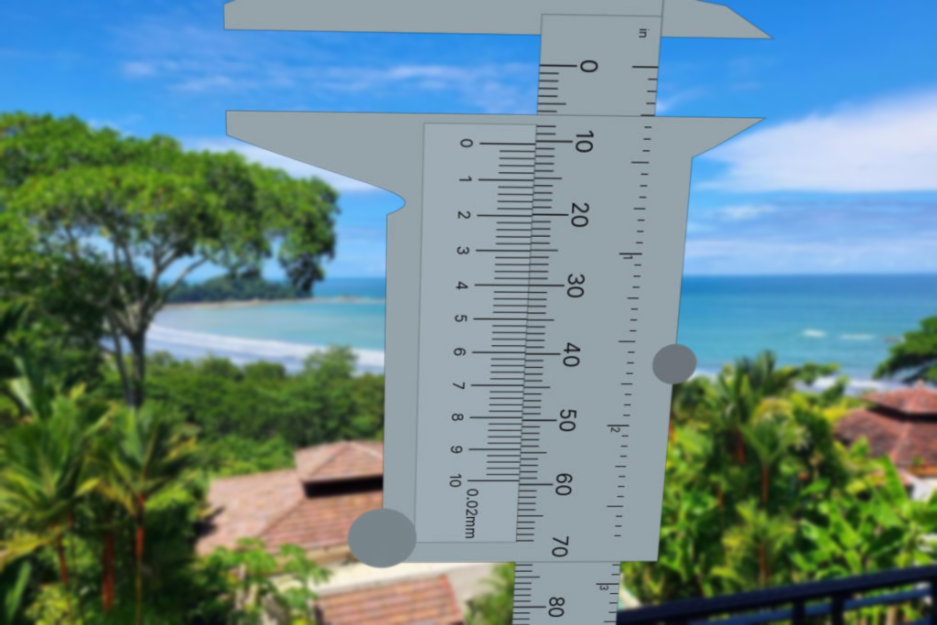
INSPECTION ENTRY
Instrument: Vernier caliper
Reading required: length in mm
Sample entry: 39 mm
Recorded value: 10.4 mm
